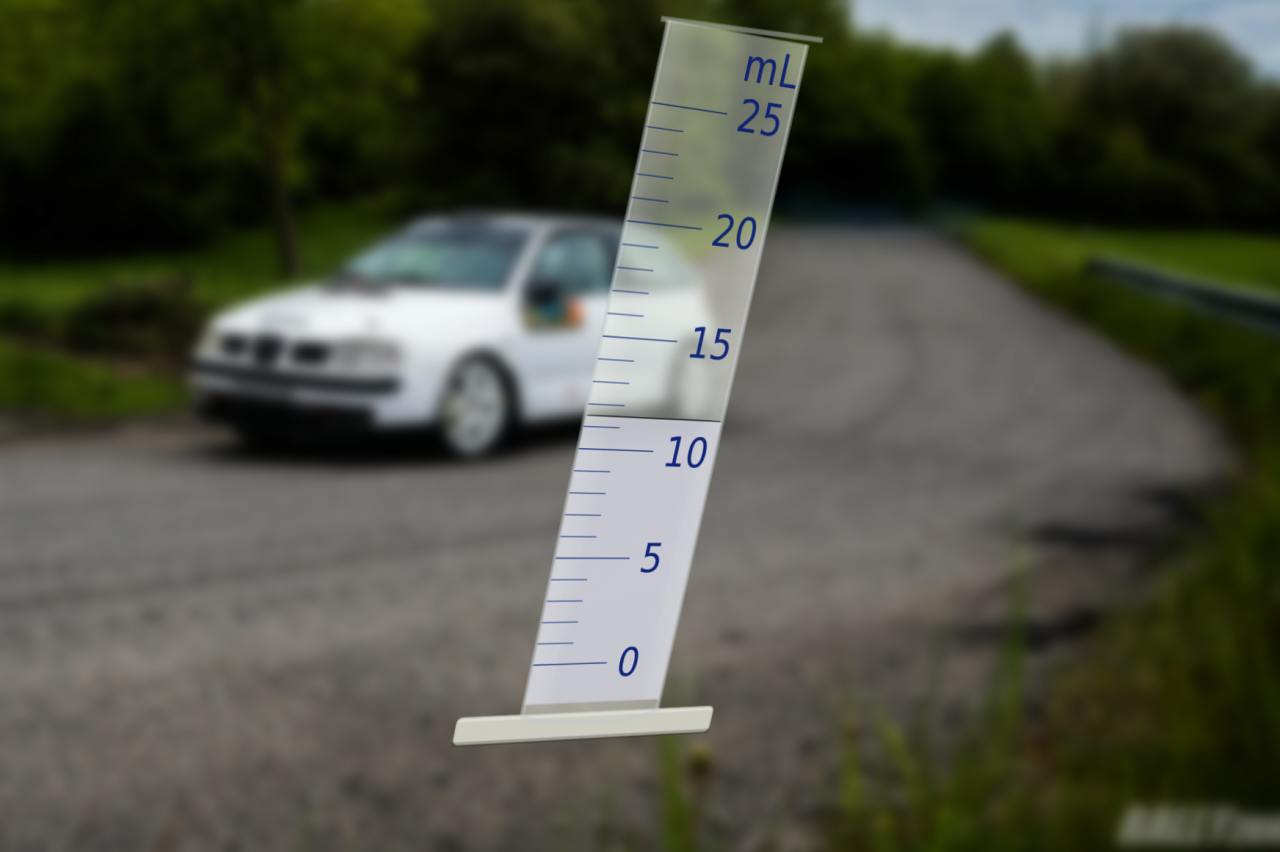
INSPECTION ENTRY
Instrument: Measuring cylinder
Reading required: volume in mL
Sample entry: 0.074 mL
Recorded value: 11.5 mL
